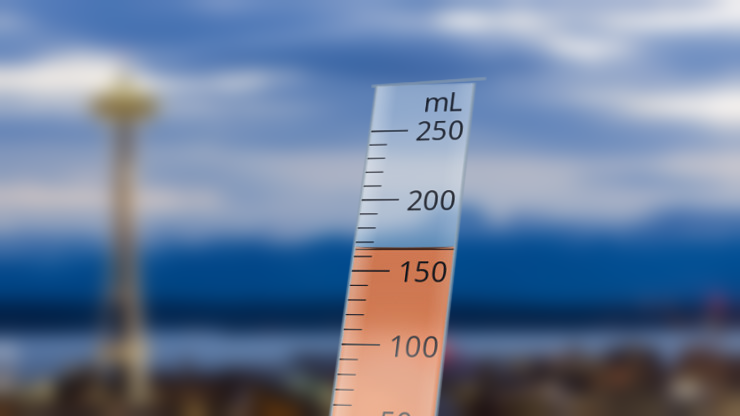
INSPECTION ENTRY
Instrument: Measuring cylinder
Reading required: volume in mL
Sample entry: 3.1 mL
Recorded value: 165 mL
